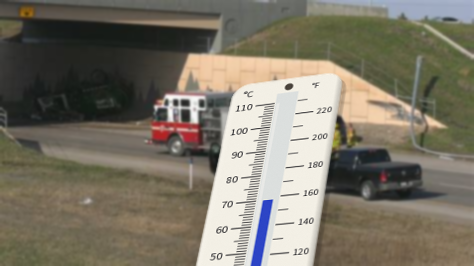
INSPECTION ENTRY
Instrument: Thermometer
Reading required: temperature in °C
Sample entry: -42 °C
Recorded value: 70 °C
